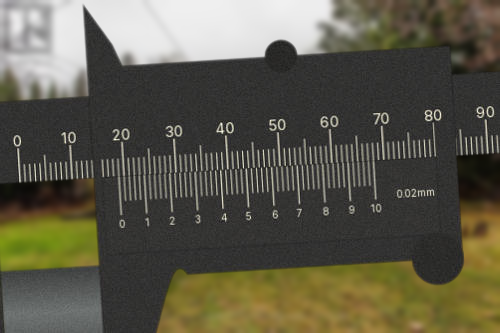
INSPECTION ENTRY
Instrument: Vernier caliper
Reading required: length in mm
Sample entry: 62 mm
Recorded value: 19.0 mm
